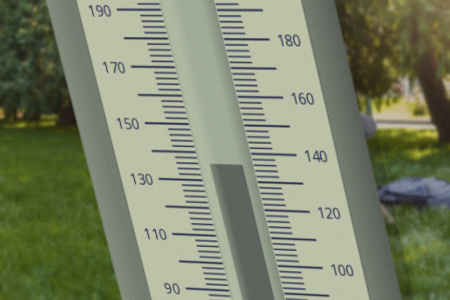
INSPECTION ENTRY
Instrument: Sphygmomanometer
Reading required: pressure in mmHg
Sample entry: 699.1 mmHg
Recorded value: 136 mmHg
